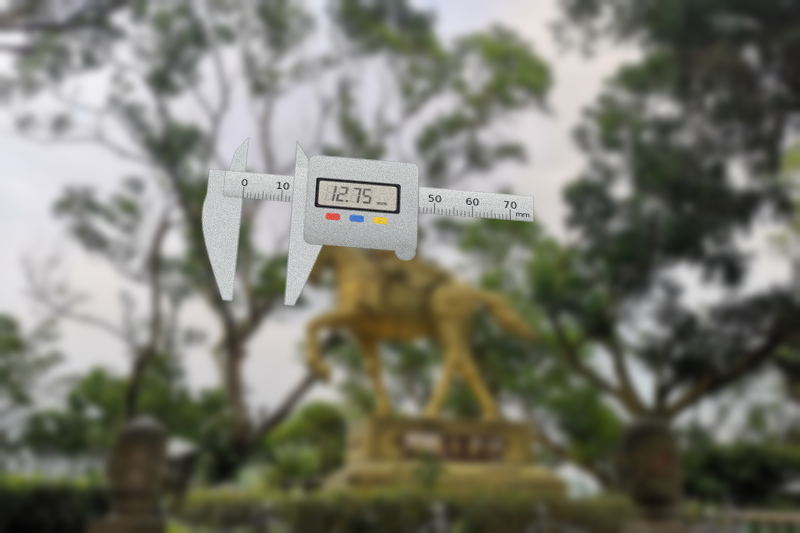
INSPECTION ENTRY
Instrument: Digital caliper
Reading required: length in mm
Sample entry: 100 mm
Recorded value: 12.75 mm
